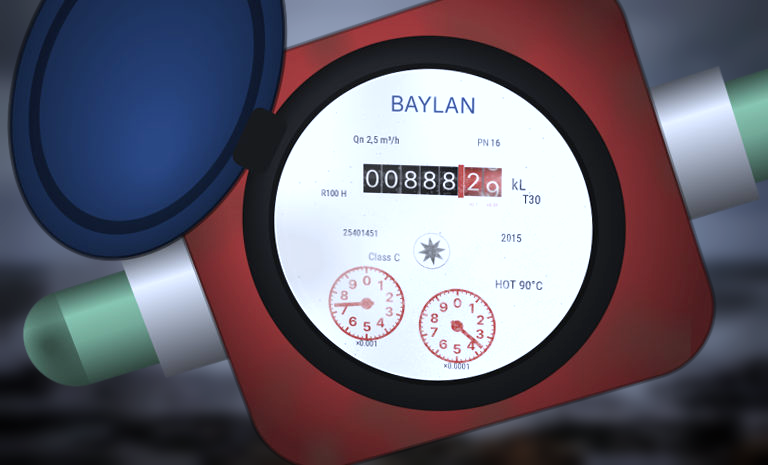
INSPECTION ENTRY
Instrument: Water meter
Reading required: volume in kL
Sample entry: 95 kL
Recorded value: 888.2873 kL
